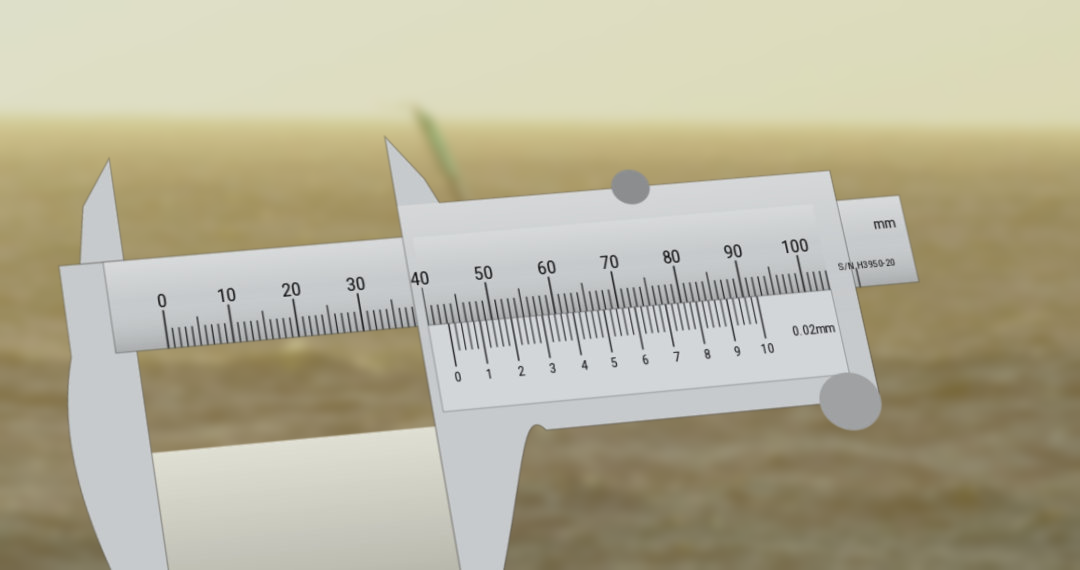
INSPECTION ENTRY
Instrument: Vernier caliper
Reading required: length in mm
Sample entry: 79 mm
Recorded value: 43.2 mm
